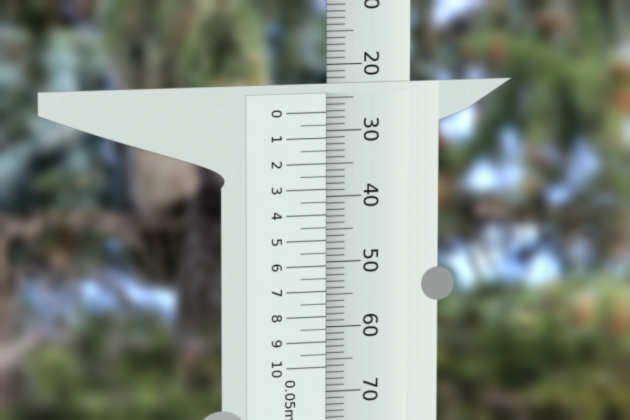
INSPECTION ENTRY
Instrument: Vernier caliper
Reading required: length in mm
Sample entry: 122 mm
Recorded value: 27.2 mm
